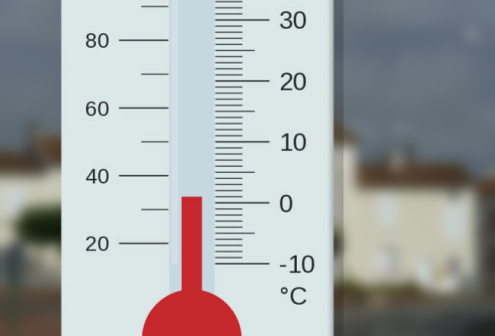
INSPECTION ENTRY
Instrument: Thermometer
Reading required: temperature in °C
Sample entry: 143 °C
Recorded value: 1 °C
